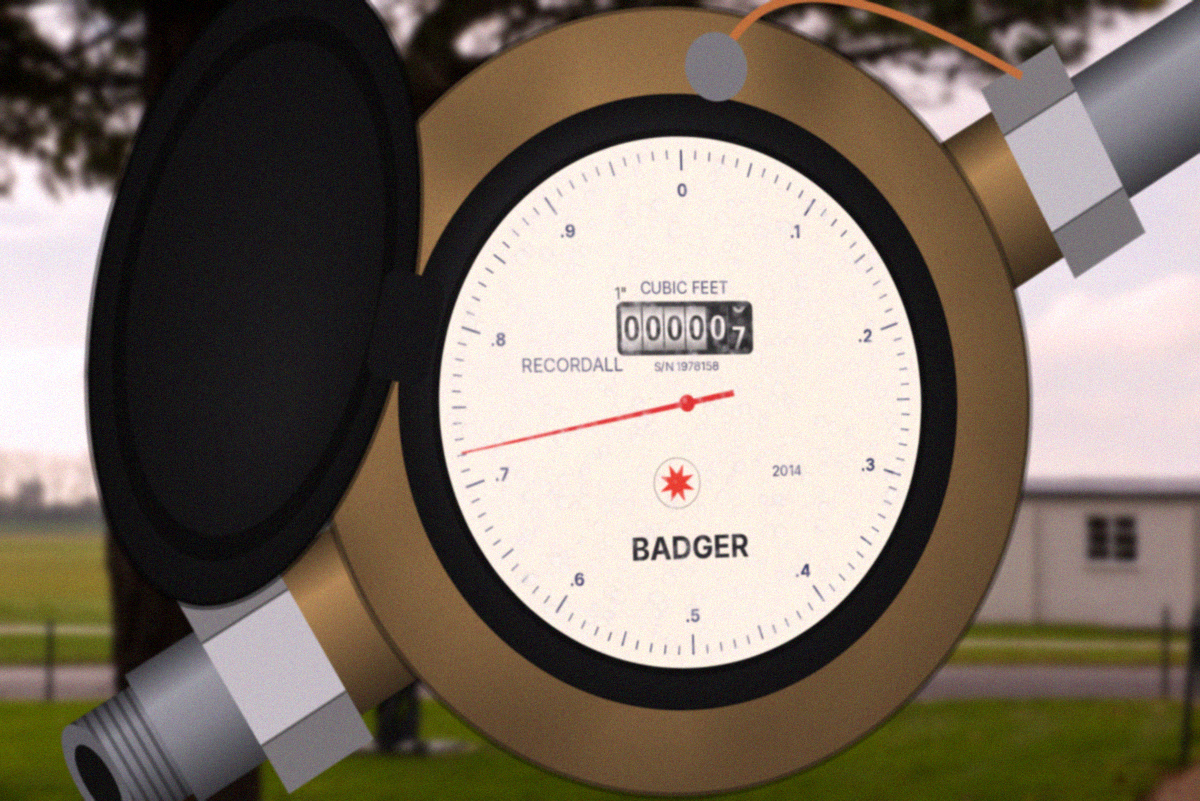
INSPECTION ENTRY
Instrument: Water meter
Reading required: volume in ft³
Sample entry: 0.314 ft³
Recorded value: 6.72 ft³
